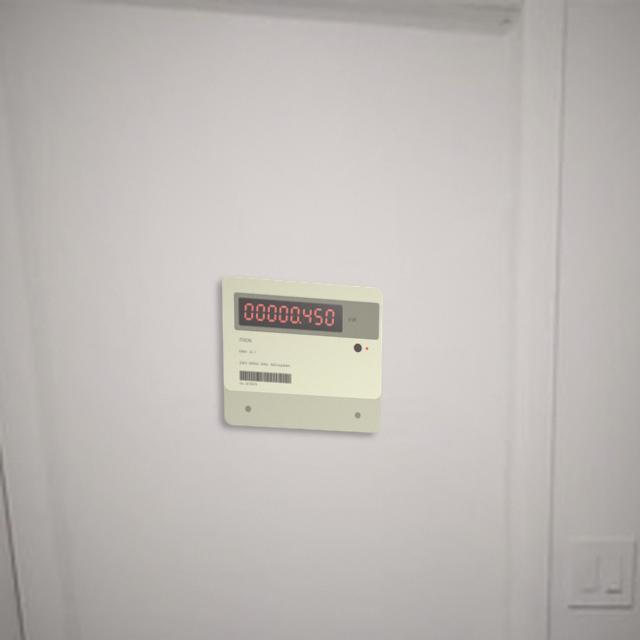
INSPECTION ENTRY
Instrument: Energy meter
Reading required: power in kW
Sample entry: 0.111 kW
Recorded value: 0.450 kW
